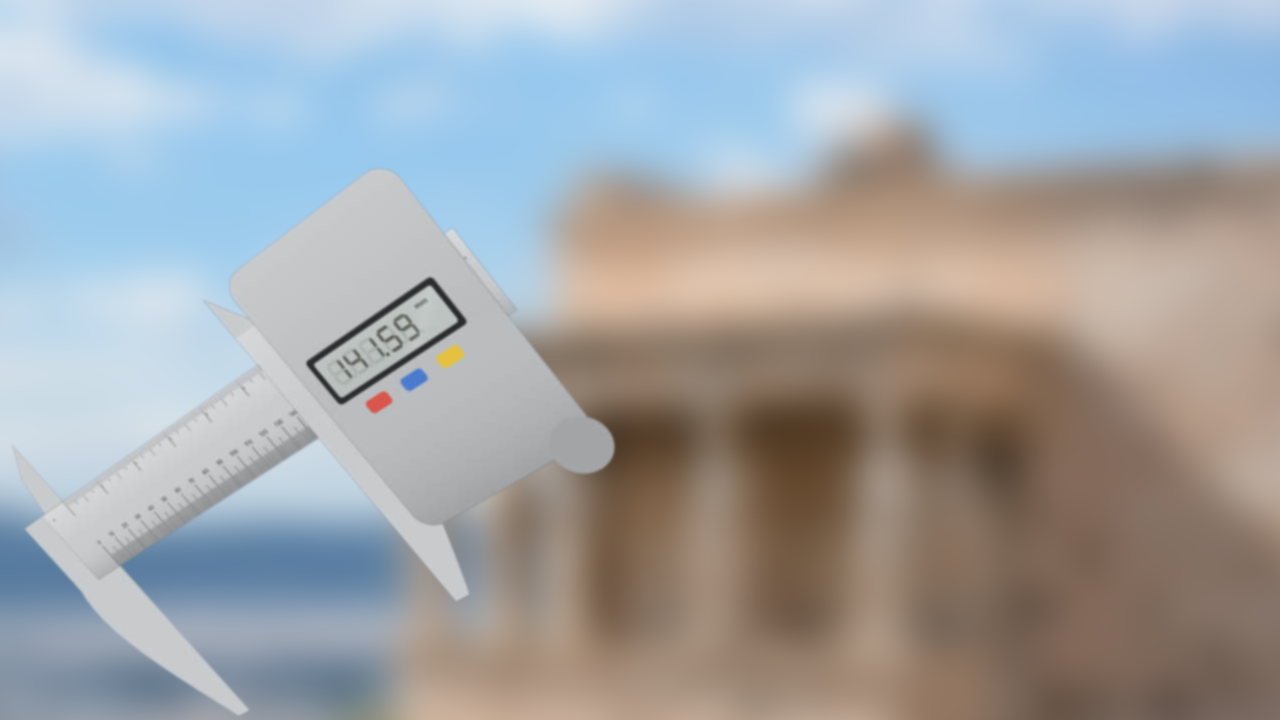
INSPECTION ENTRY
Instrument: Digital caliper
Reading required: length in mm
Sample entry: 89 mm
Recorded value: 141.59 mm
